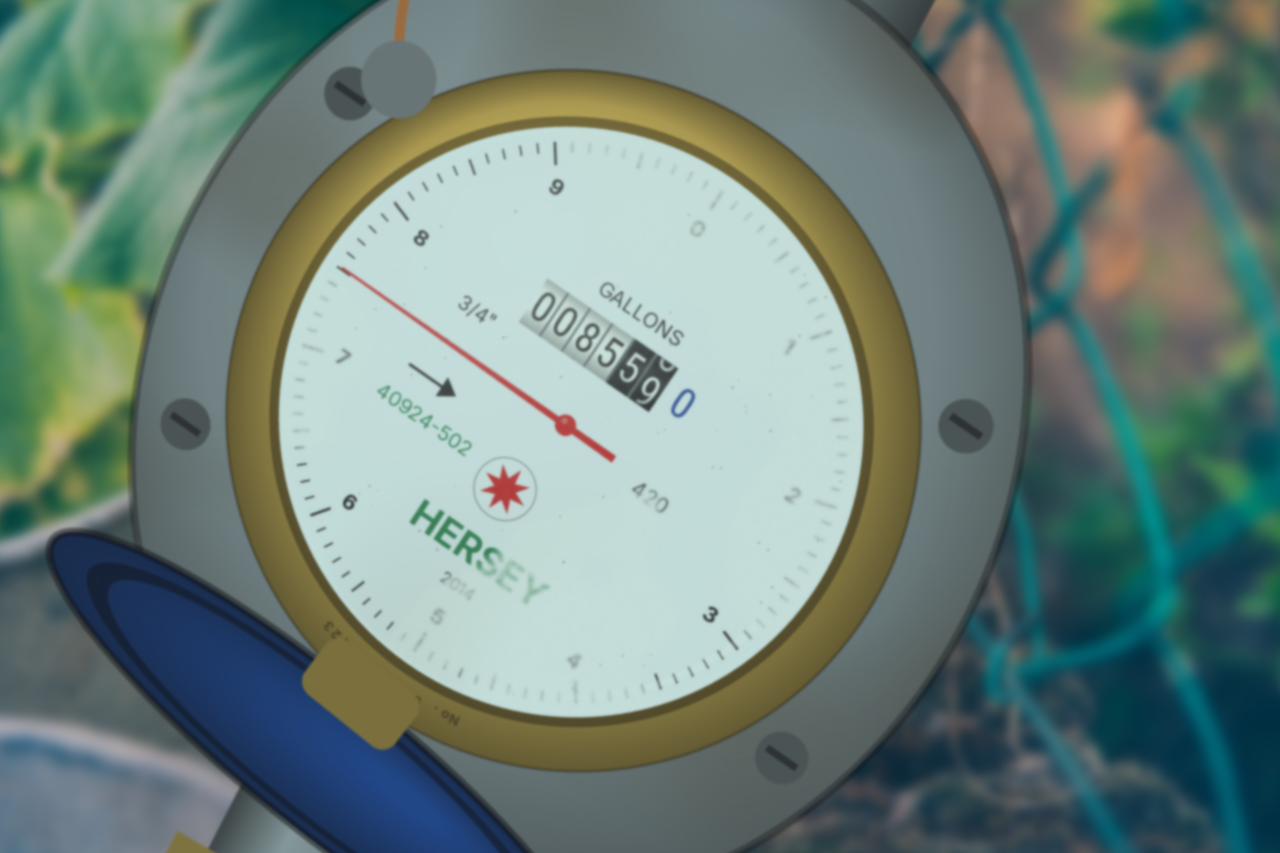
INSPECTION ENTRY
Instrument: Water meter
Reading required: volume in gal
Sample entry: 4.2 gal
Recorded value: 85587.5 gal
